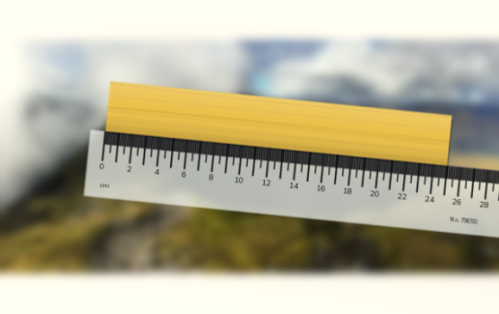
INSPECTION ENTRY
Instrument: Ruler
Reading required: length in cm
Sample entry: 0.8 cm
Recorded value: 25 cm
